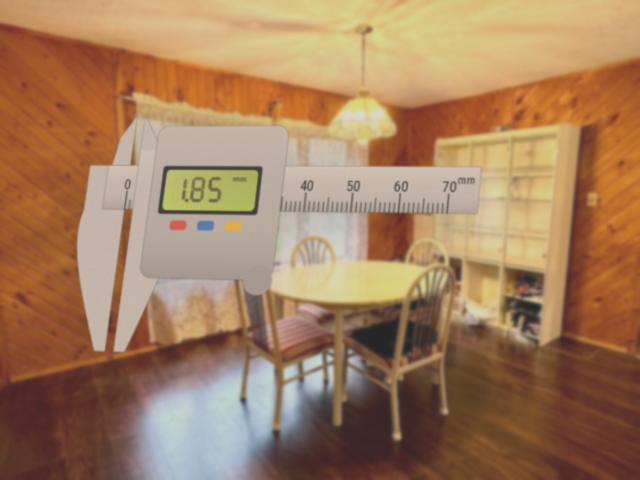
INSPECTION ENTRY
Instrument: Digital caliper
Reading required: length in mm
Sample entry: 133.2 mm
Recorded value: 1.85 mm
